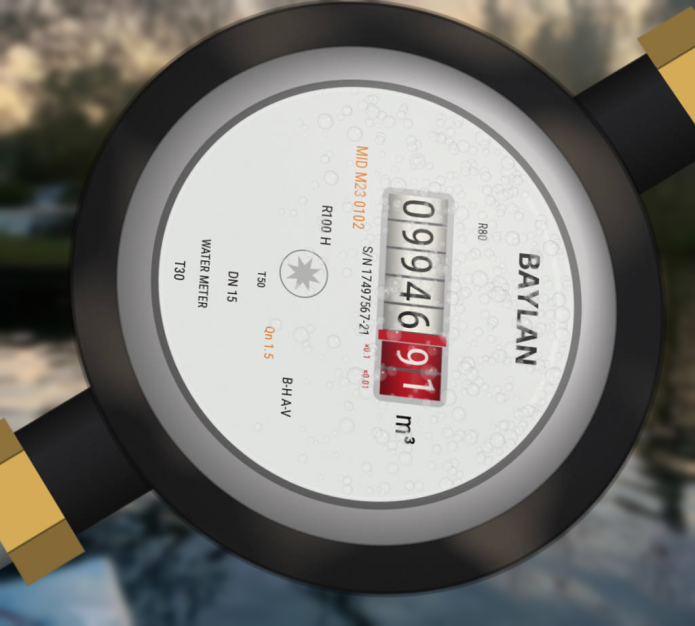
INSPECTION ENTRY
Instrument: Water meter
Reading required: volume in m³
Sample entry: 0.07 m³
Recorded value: 9946.91 m³
